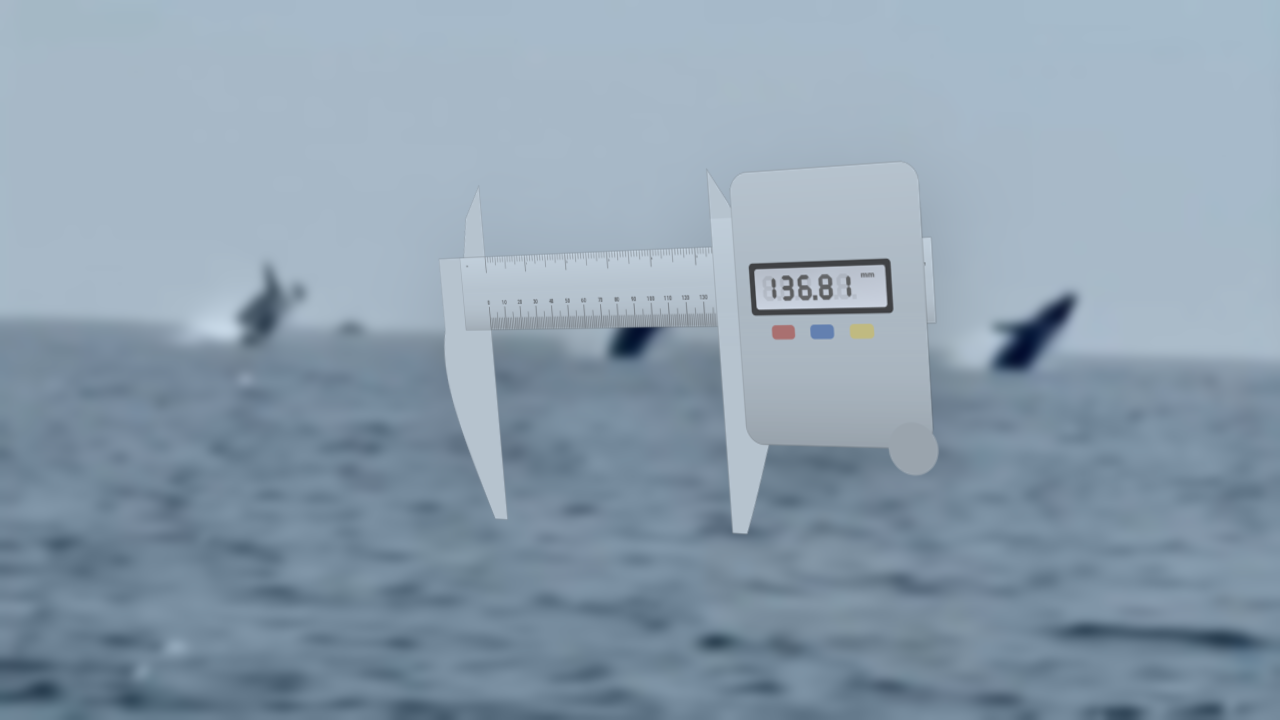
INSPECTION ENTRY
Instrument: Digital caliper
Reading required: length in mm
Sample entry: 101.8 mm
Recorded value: 136.81 mm
